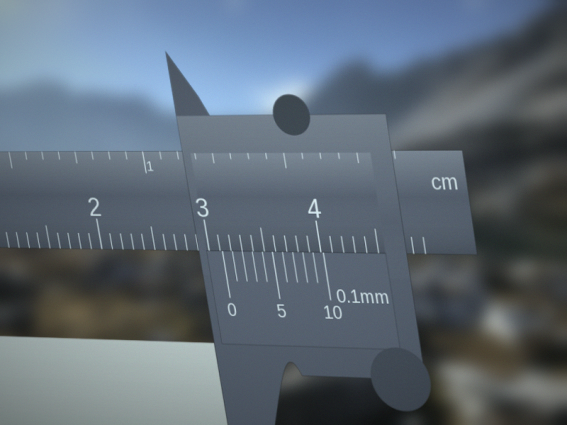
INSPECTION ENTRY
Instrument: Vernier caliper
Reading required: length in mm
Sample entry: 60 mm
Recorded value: 31.2 mm
